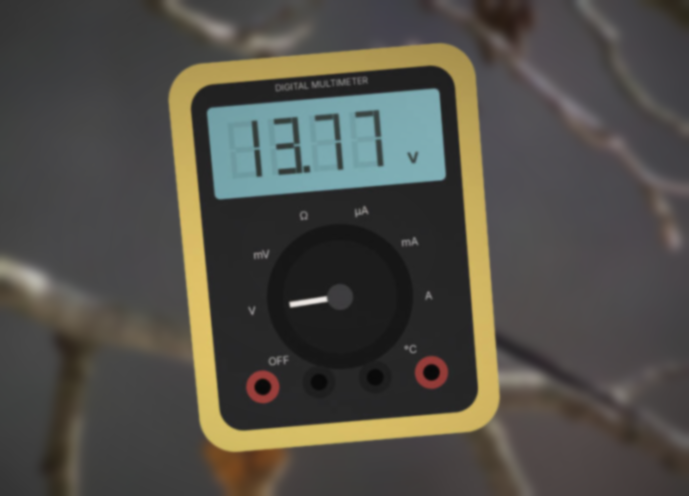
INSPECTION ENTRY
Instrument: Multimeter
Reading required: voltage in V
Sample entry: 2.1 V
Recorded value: 13.77 V
